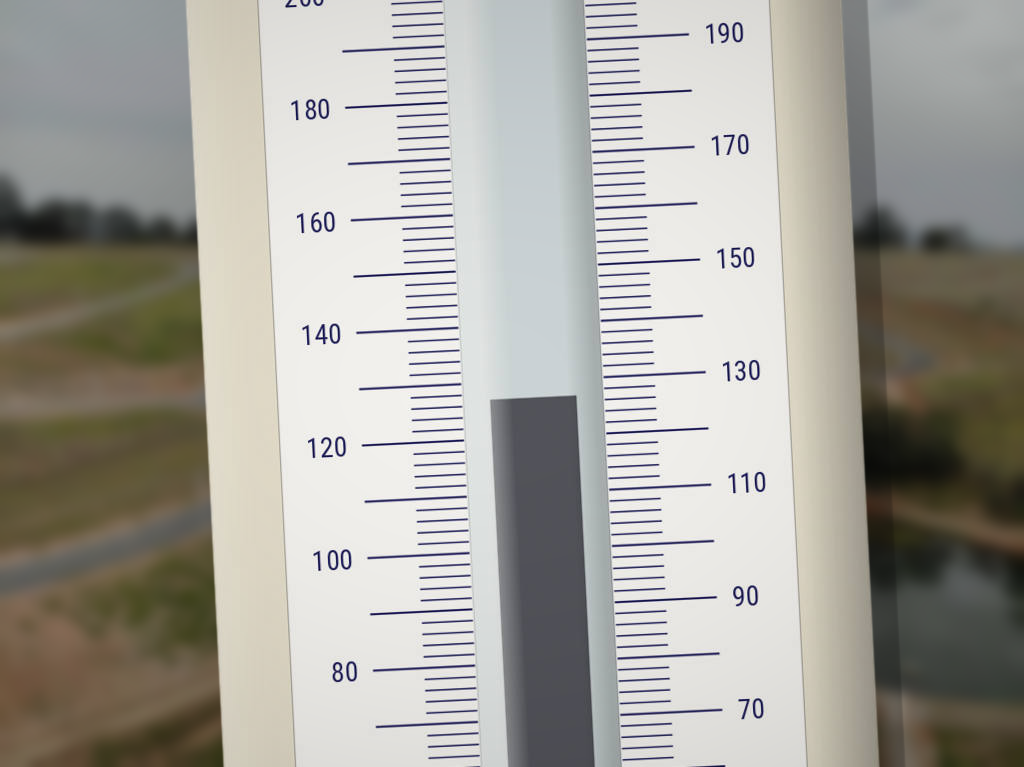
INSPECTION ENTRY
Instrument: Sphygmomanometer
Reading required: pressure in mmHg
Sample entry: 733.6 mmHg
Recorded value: 127 mmHg
